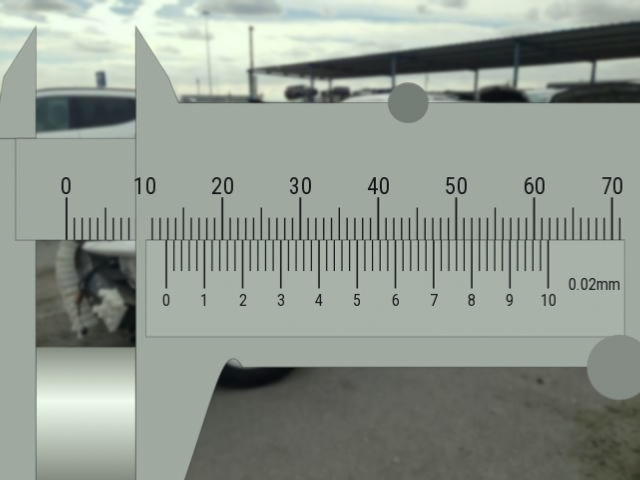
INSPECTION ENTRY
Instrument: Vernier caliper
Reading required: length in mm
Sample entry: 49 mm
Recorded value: 12.8 mm
